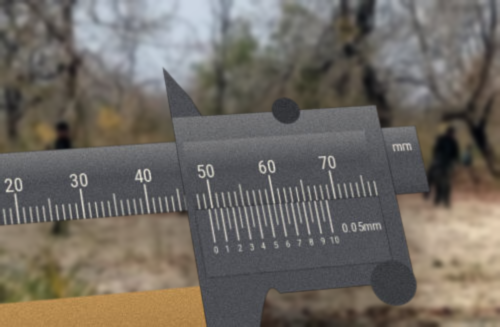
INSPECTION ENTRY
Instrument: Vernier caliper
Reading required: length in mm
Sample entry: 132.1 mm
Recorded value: 49.5 mm
